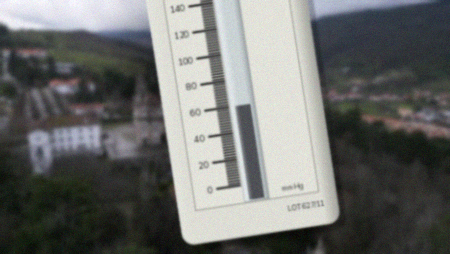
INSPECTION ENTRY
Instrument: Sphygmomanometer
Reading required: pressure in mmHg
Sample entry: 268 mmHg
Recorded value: 60 mmHg
